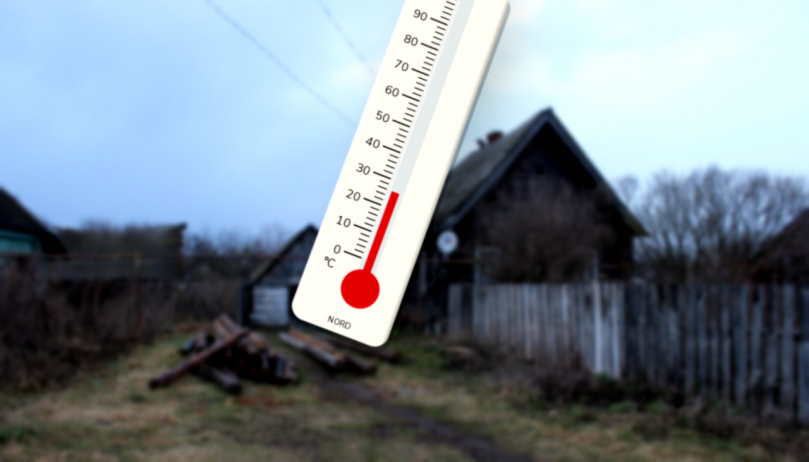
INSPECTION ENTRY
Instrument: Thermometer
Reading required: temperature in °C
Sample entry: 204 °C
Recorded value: 26 °C
